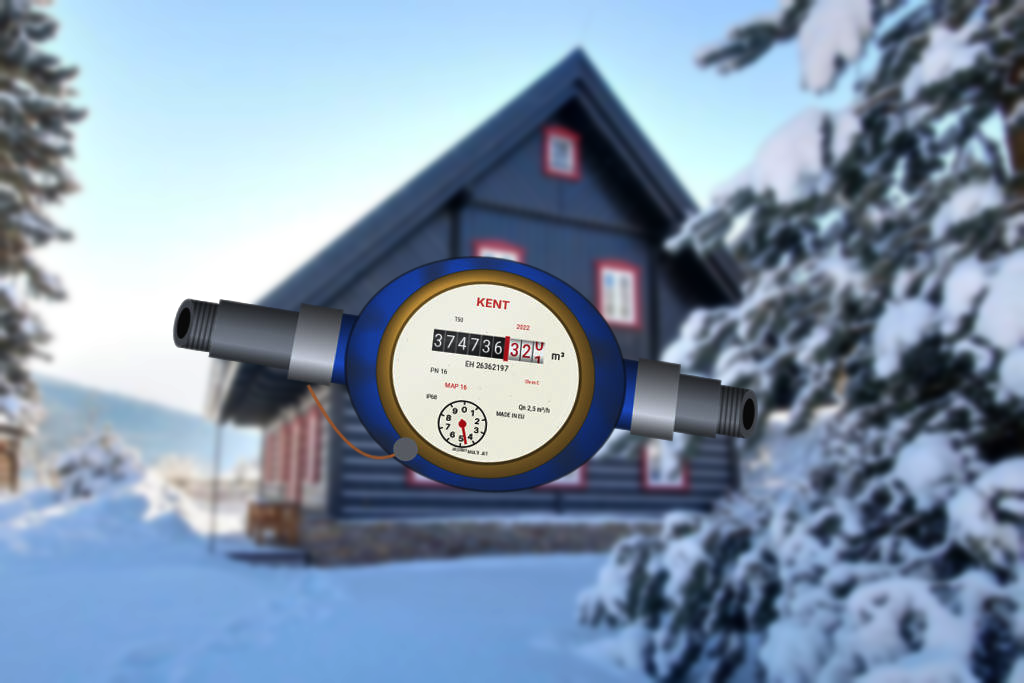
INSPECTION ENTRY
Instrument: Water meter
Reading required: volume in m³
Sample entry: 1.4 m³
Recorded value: 374736.3204 m³
